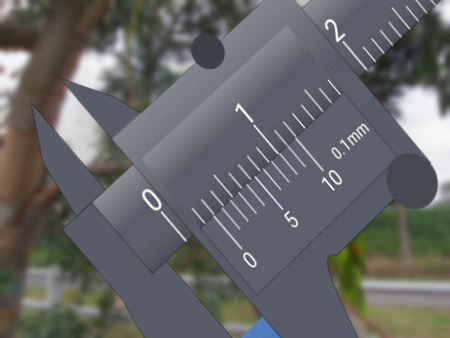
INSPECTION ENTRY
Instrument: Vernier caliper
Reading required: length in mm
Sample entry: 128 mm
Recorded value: 2.9 mm
